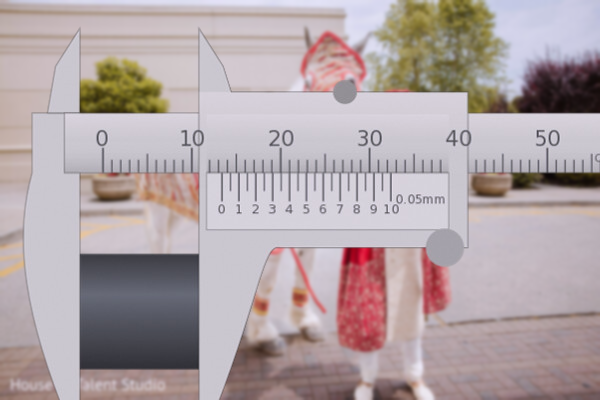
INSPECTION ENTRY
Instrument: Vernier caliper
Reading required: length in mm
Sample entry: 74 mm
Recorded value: 13.4 mm
